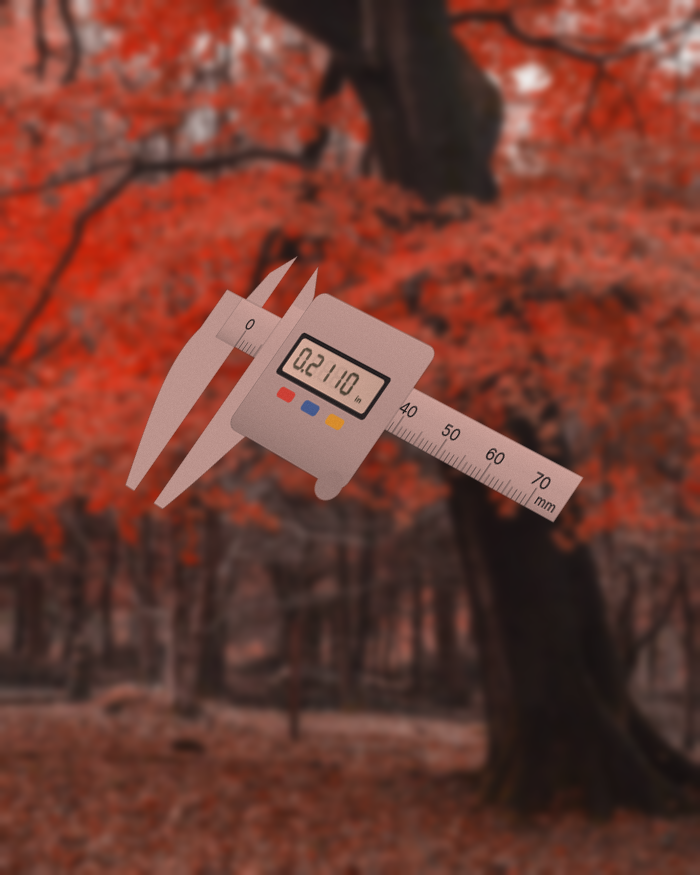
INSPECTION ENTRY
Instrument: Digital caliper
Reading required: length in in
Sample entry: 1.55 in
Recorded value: 0.2110 in
